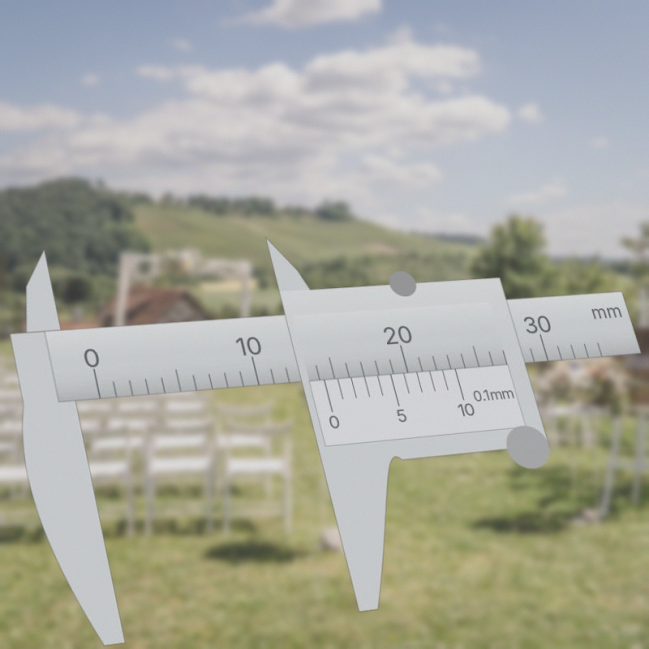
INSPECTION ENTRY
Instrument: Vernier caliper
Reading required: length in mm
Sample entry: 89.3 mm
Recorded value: 14.3 mm
